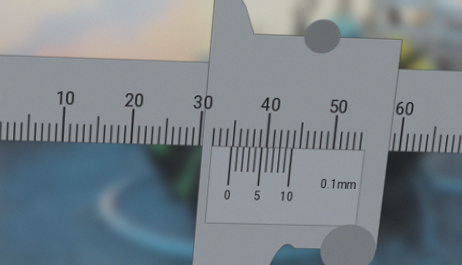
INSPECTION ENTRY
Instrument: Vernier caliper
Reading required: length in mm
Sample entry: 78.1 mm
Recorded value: 34.8 mm
